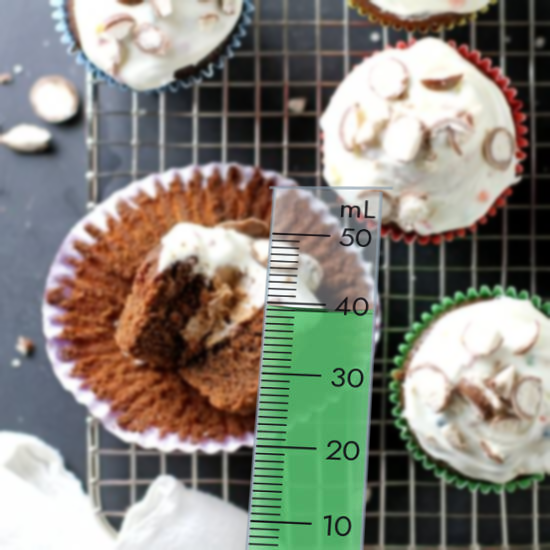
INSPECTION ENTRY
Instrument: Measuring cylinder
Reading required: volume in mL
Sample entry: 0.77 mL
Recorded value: 39 mL
